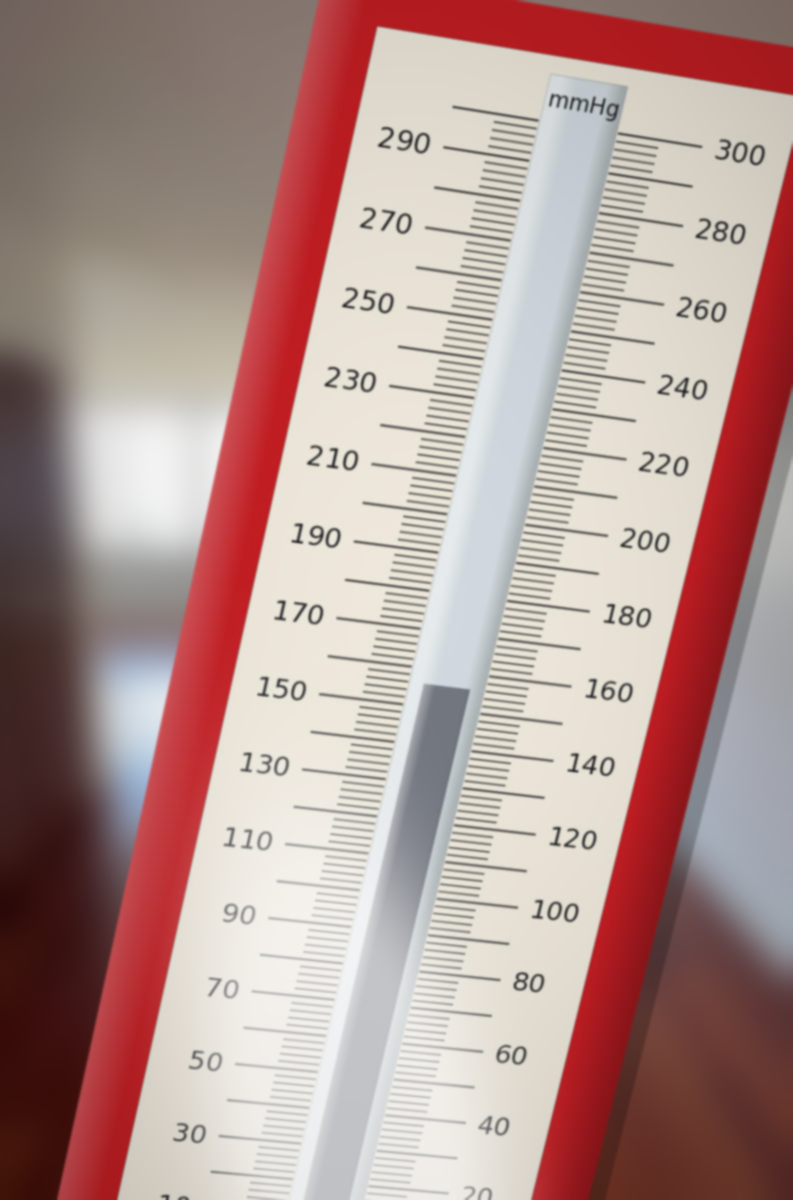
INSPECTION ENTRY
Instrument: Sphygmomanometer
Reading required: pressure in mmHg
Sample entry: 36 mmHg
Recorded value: 156 mmHg
